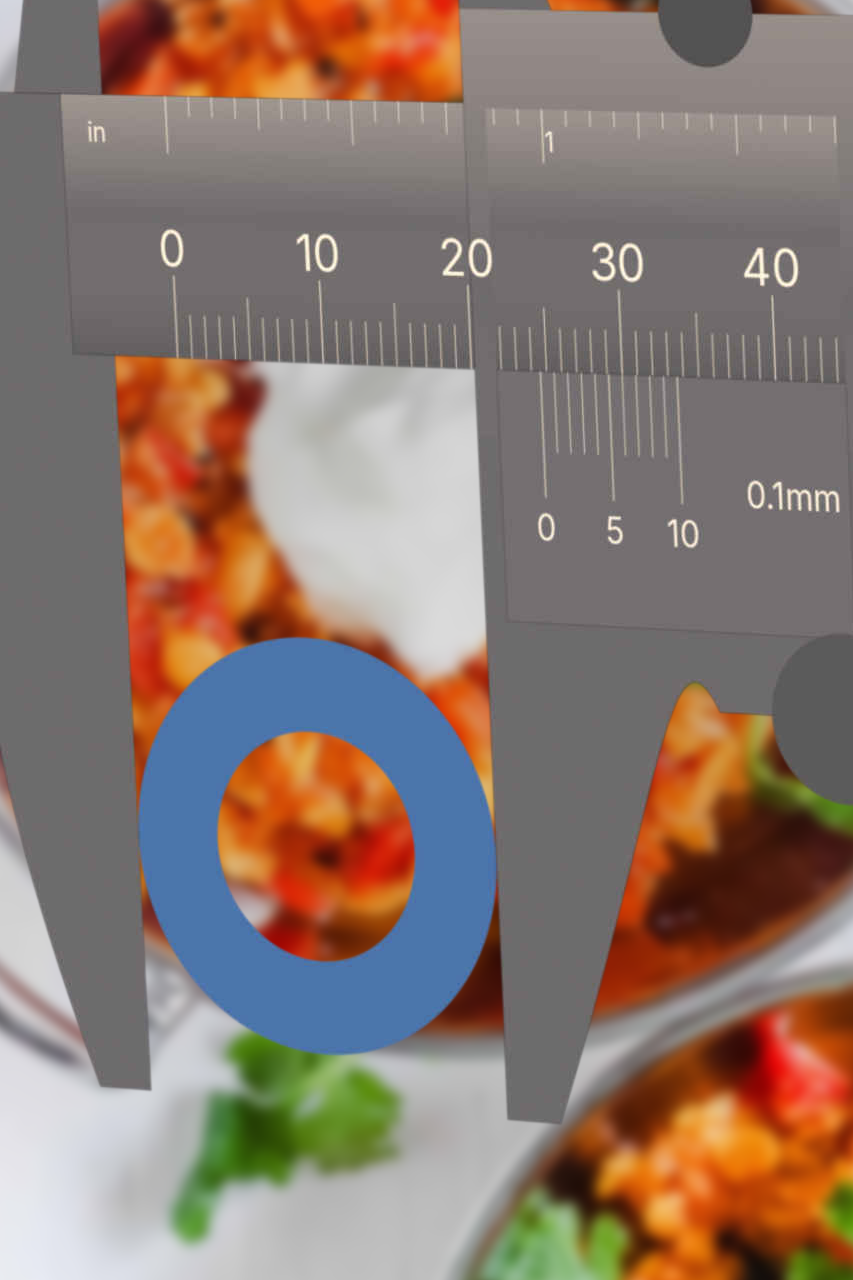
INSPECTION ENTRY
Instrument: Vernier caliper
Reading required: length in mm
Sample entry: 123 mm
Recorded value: 24.6 mm
